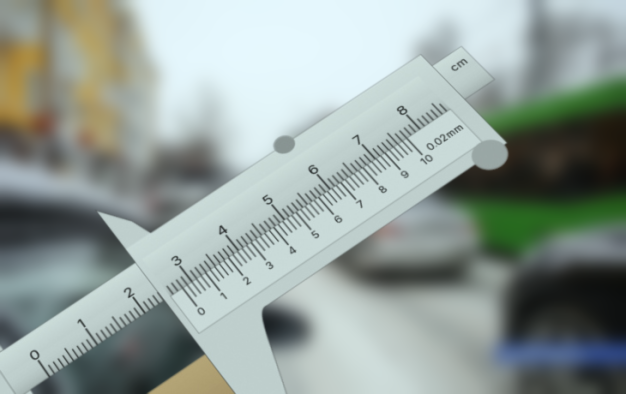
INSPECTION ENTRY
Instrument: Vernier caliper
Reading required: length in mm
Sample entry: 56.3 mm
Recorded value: 28.0 mm
